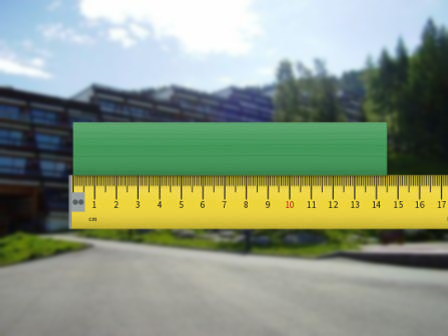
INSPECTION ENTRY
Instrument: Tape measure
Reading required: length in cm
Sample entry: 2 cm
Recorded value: 14.5 cm
